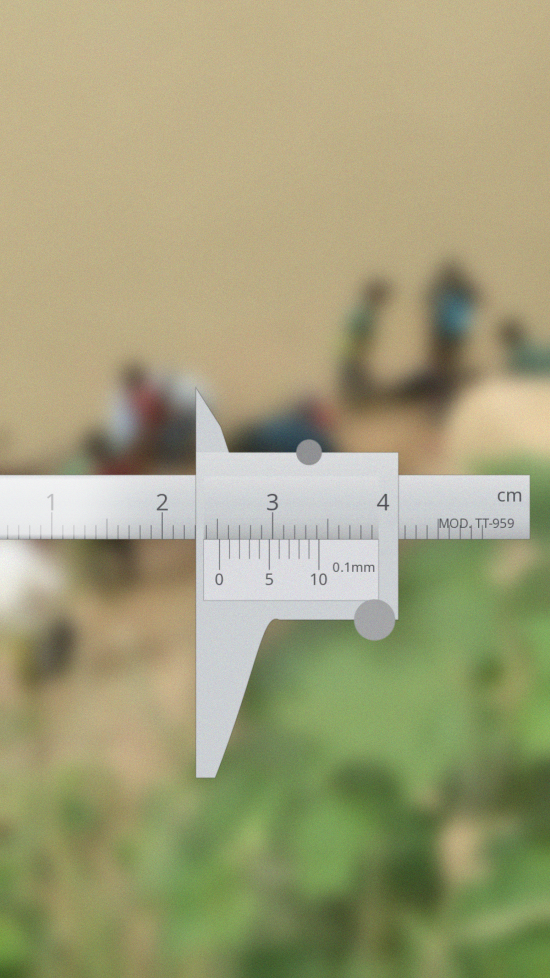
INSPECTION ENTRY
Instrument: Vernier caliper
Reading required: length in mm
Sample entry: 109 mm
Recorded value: 25.2 mm
